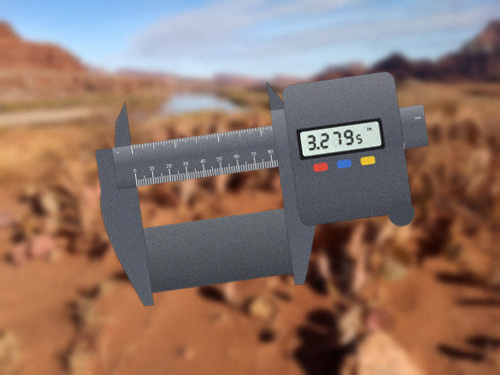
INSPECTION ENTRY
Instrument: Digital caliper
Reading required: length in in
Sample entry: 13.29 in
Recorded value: 3.2795 in
